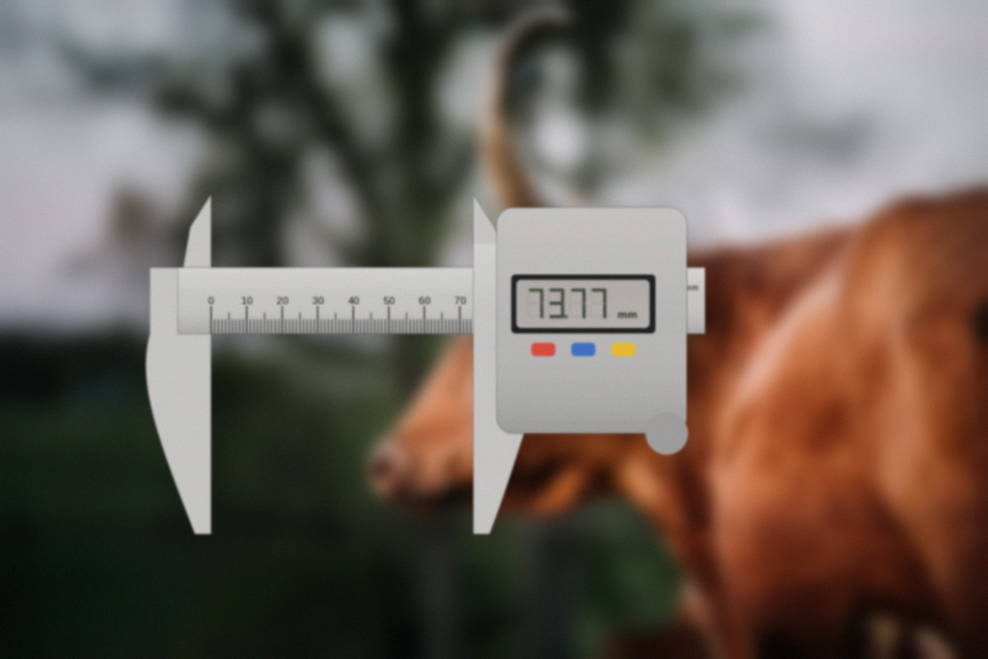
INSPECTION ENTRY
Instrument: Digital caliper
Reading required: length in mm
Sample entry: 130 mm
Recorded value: 73.77 mm
